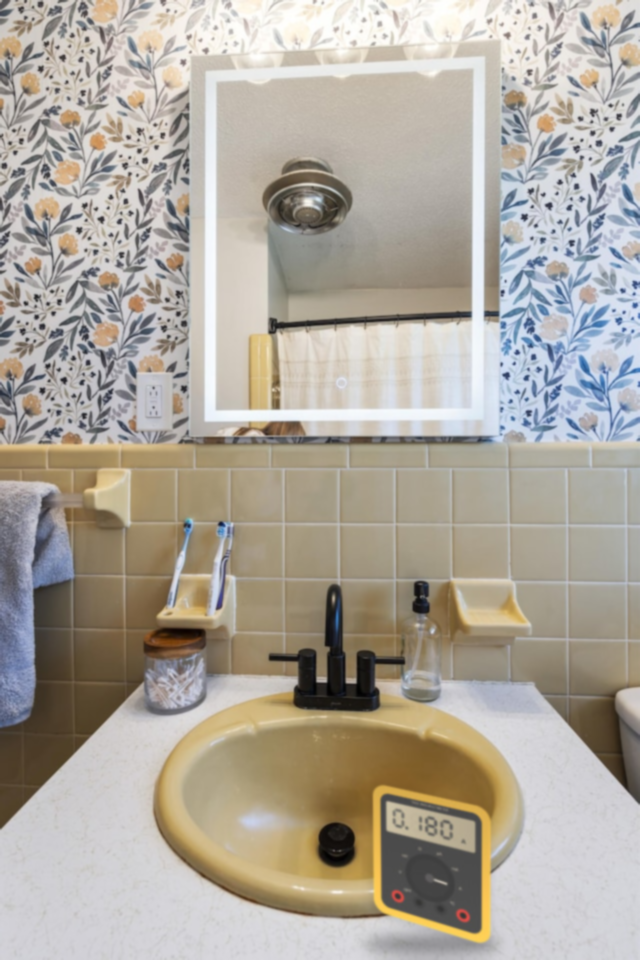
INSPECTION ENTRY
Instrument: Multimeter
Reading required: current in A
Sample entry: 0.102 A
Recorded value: 0.180 A
